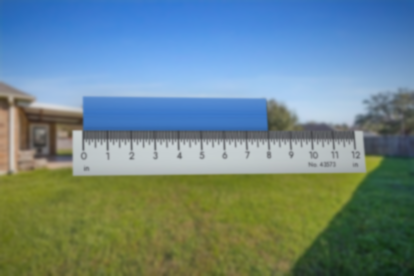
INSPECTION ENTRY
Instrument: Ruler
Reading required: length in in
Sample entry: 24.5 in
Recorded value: 8 in
